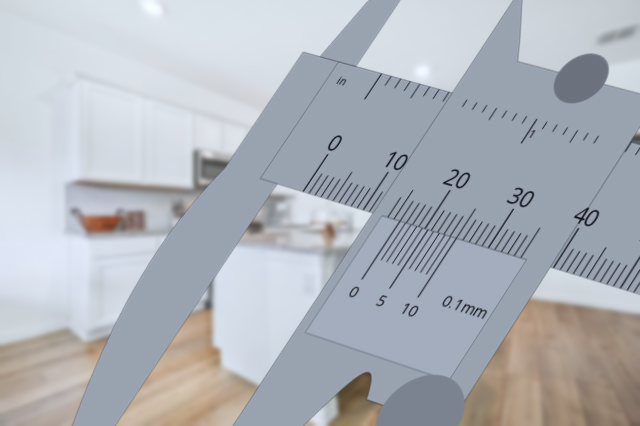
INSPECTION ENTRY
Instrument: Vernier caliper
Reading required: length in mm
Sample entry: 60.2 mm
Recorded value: 16.0 mm
